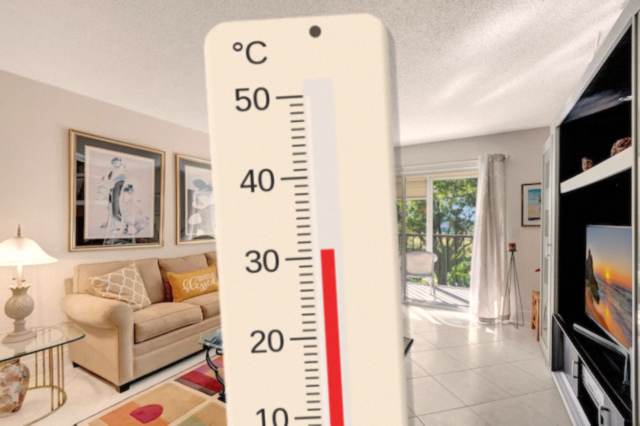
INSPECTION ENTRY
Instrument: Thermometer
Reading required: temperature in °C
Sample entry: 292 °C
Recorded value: 31 °C
